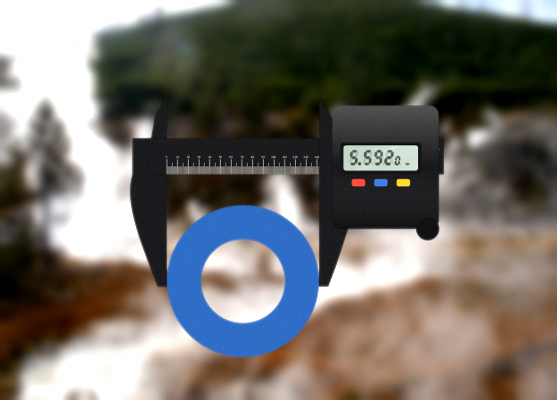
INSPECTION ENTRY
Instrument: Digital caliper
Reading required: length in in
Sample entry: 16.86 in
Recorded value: 5.5920 in
